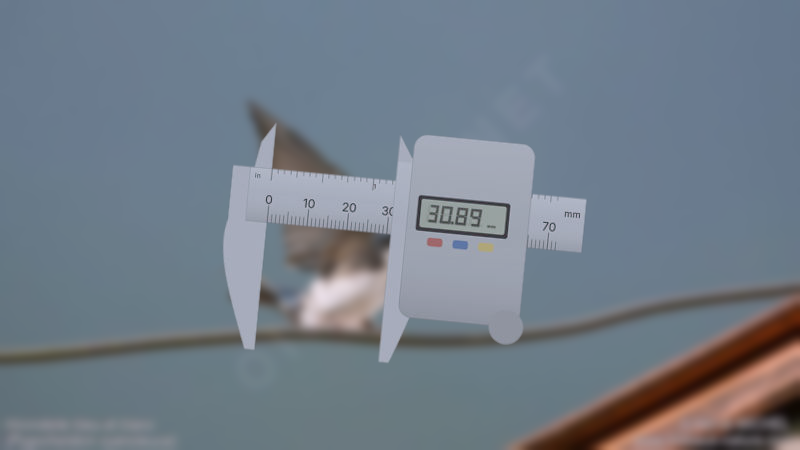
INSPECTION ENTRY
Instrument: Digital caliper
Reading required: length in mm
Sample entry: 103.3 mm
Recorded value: 30.89 mm
